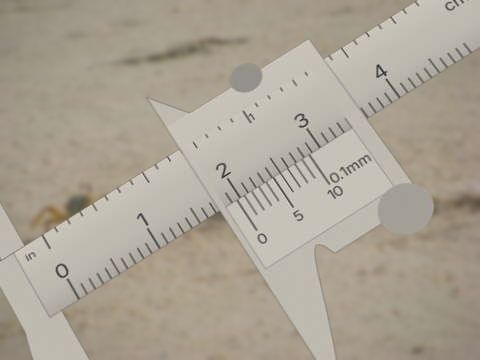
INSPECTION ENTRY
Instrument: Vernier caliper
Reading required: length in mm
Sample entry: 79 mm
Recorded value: 19.6 mm
